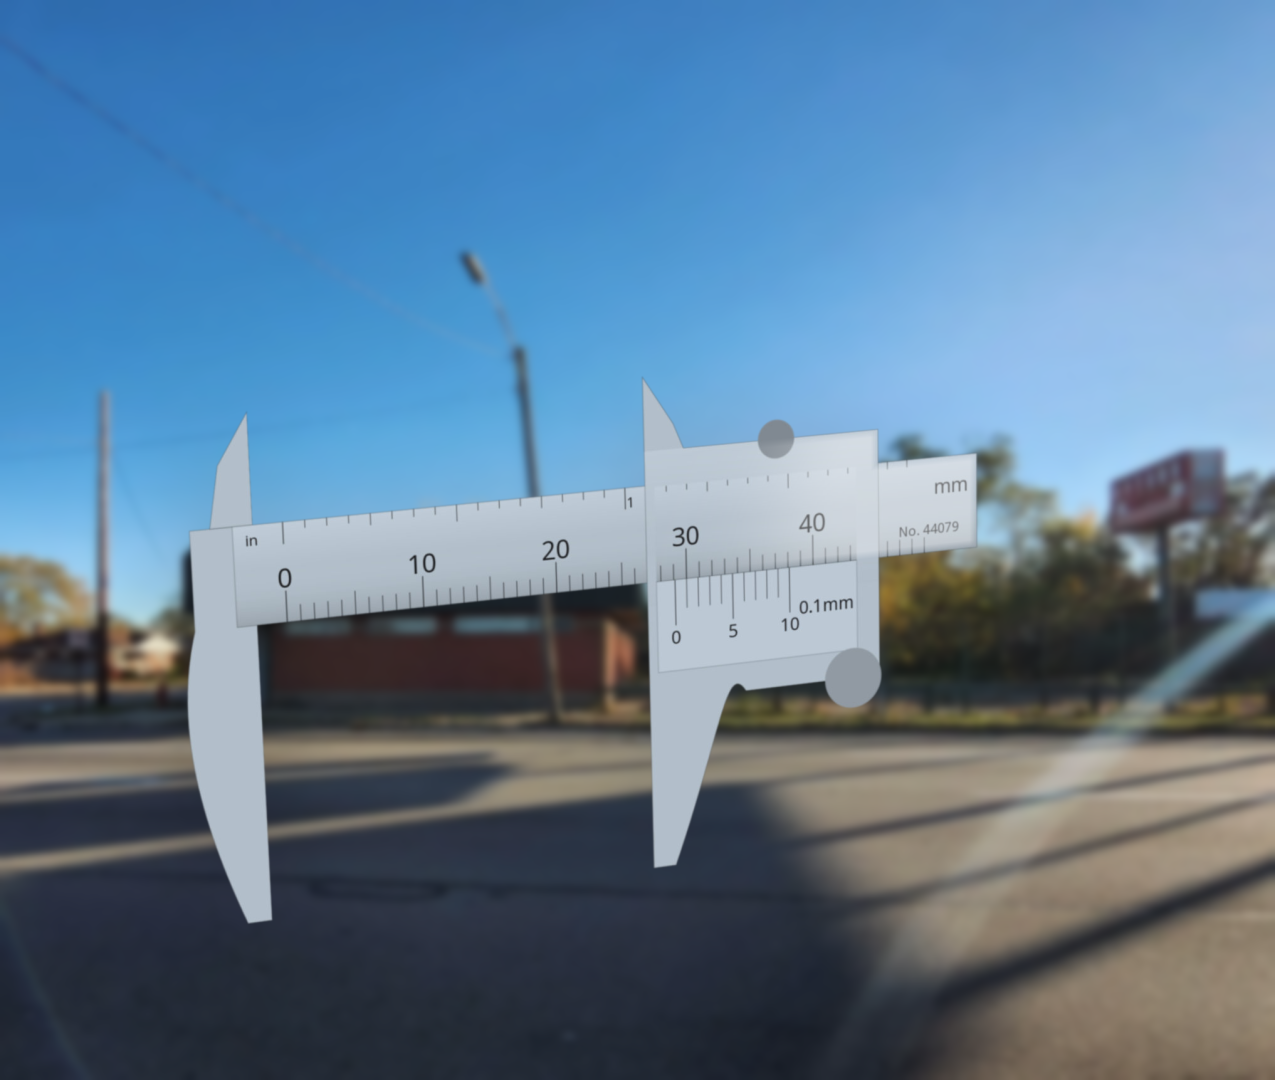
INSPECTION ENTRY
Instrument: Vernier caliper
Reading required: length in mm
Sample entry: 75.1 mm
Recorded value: 29.1 mm
